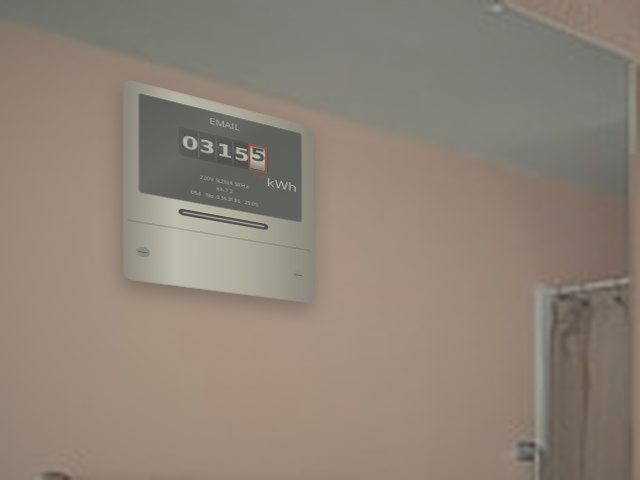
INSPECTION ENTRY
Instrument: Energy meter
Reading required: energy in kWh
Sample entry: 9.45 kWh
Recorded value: 315.5 kWh
